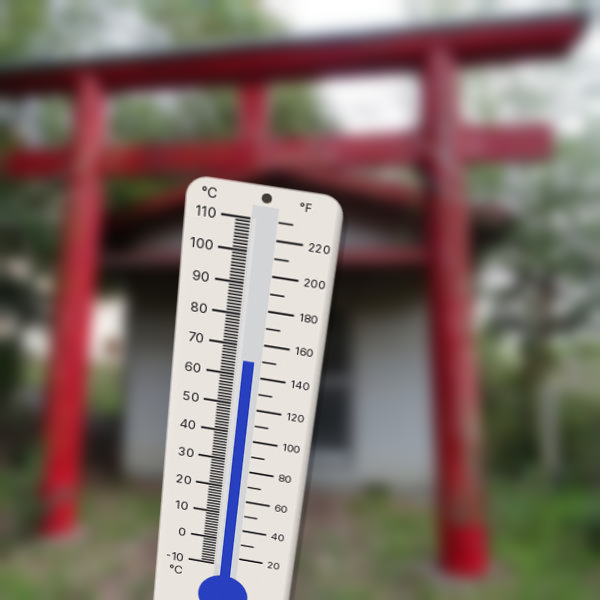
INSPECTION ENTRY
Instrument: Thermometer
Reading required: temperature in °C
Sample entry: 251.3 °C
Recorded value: 65 °C
